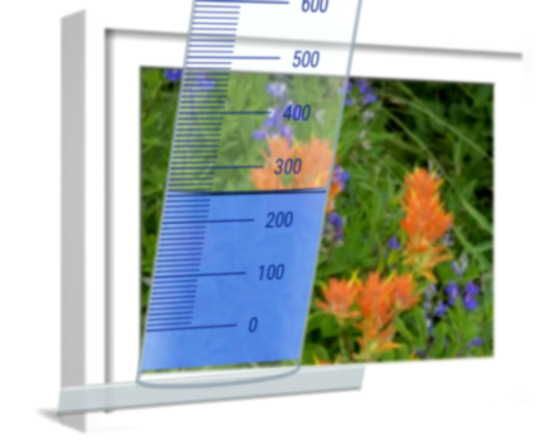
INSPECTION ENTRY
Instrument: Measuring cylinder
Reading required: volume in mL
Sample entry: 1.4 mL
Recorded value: 250 mL
